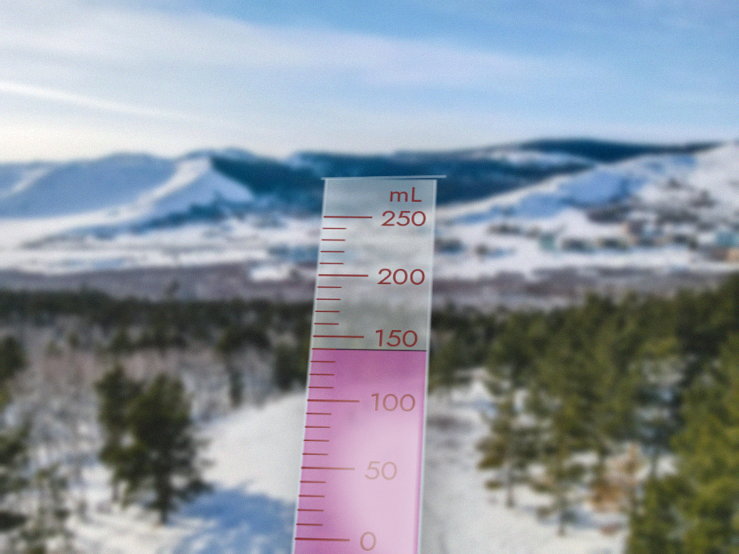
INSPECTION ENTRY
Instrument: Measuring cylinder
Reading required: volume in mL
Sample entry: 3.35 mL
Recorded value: 140 mL
